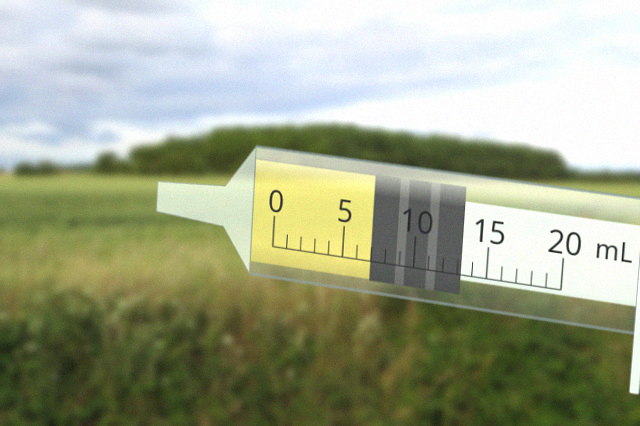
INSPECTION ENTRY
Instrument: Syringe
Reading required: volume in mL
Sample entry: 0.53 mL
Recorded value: 7 mL
